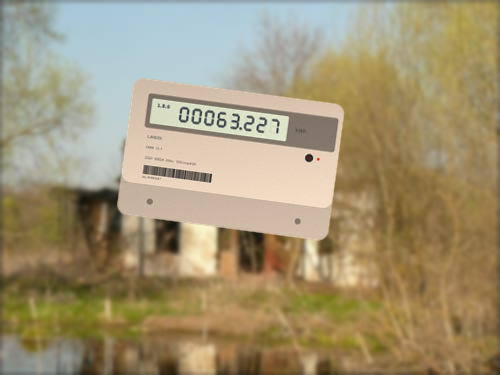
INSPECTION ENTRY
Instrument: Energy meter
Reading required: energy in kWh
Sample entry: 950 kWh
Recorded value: 63.227 kWh
